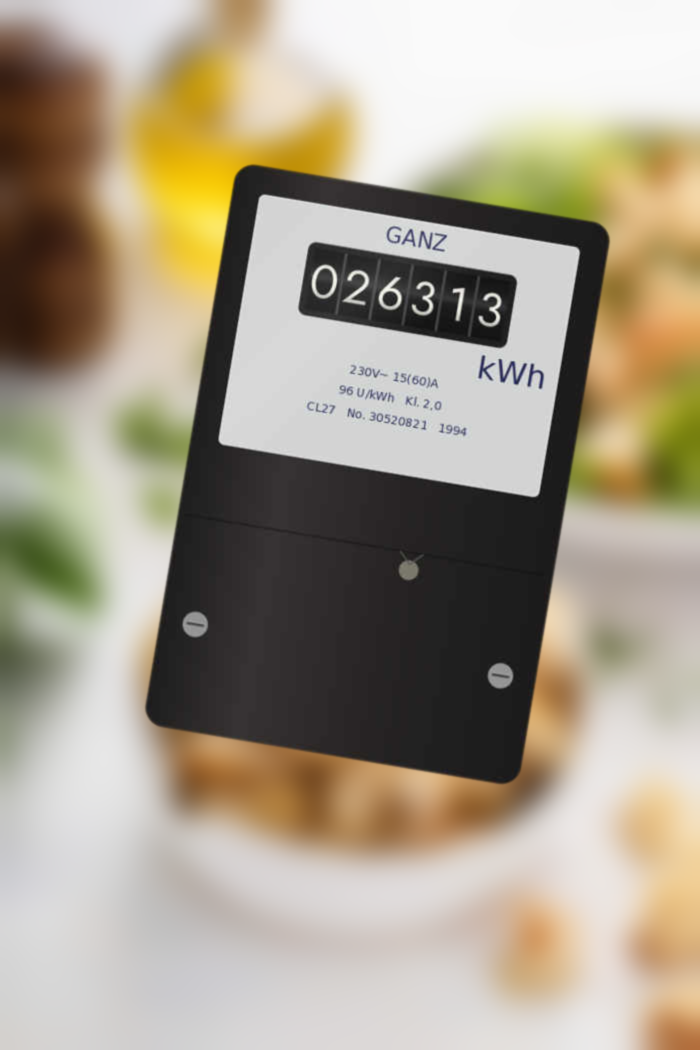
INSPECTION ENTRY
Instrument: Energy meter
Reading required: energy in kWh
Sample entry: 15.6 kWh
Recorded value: 26313 kWh
